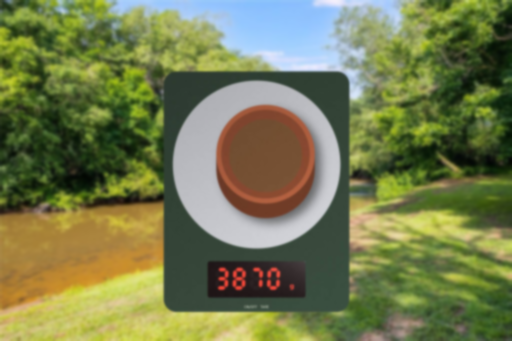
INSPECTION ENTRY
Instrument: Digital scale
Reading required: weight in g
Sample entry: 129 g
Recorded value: 3870 g
